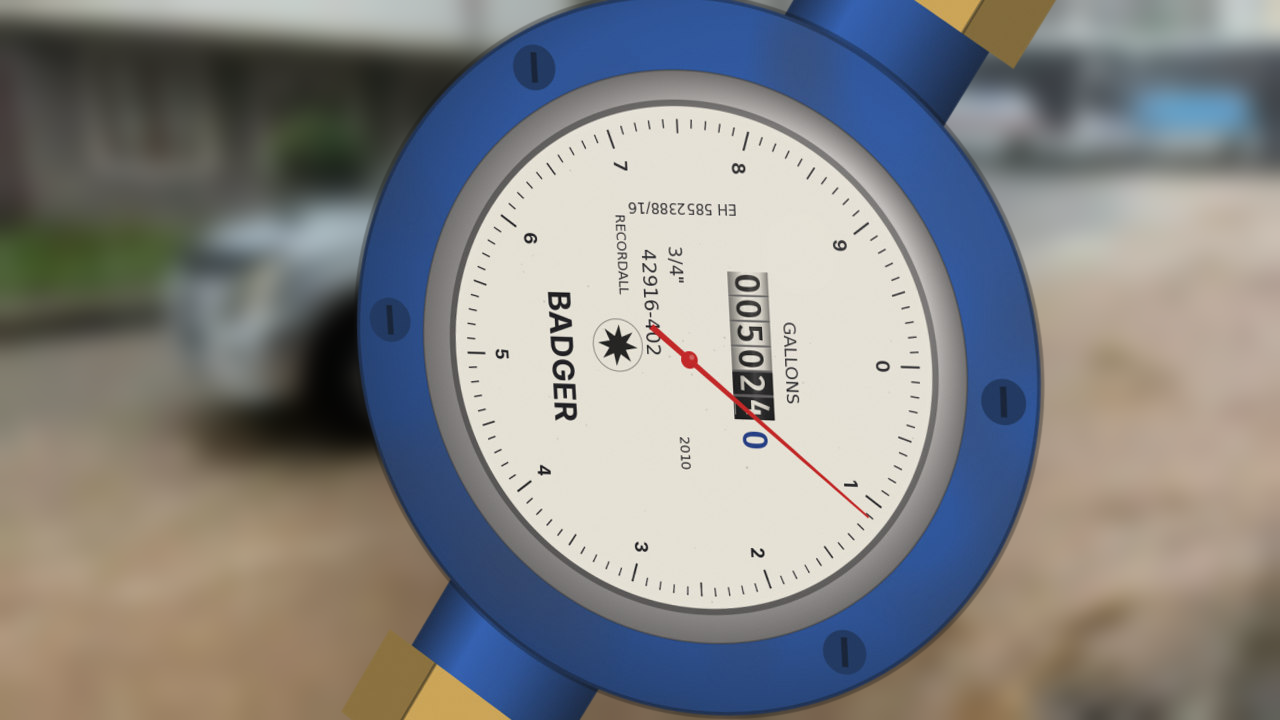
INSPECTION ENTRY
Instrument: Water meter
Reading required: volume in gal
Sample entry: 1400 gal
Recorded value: 50241.1 gal
